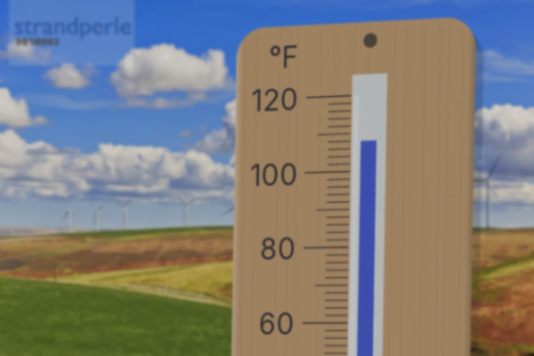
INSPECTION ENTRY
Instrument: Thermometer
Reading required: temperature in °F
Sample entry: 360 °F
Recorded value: 108 °F
